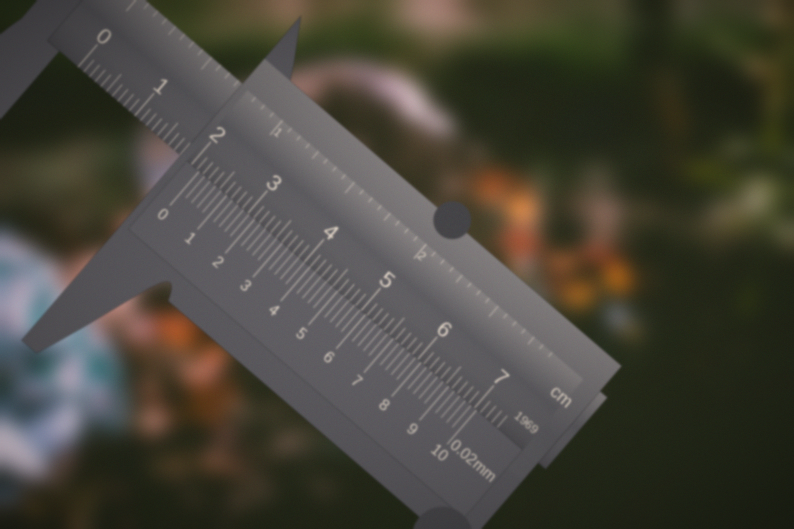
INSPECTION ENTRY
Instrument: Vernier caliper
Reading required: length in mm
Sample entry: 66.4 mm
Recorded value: 21.4 mm
